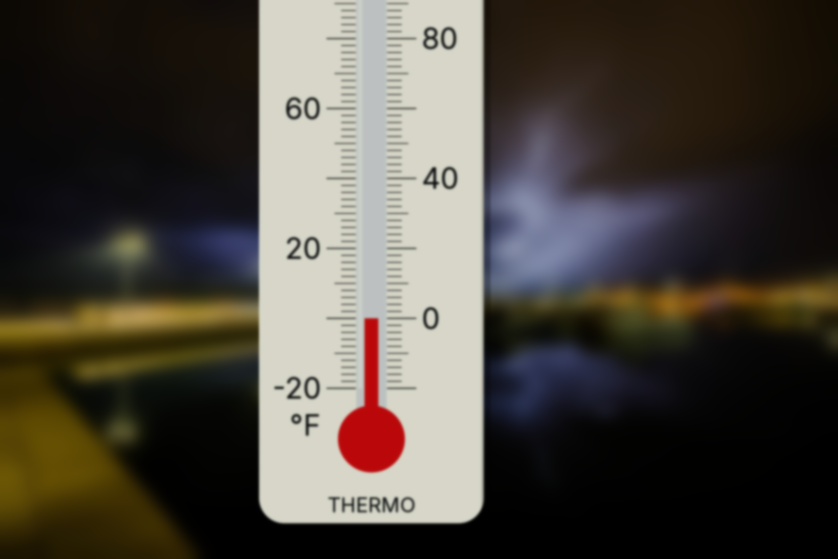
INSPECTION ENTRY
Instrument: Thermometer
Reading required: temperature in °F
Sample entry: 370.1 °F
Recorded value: 0 °F
